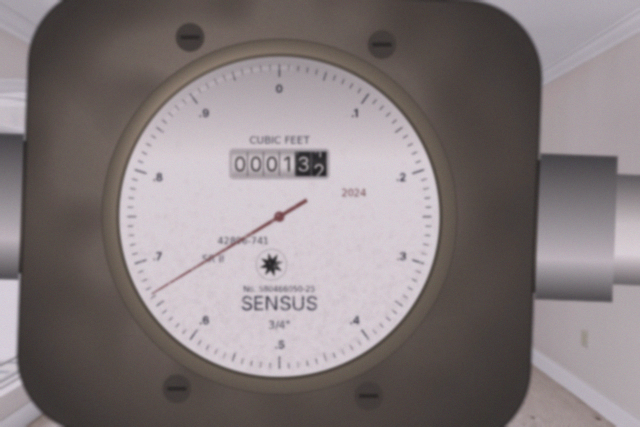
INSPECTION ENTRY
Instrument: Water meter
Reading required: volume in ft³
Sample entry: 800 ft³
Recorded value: 131.66 ft³
